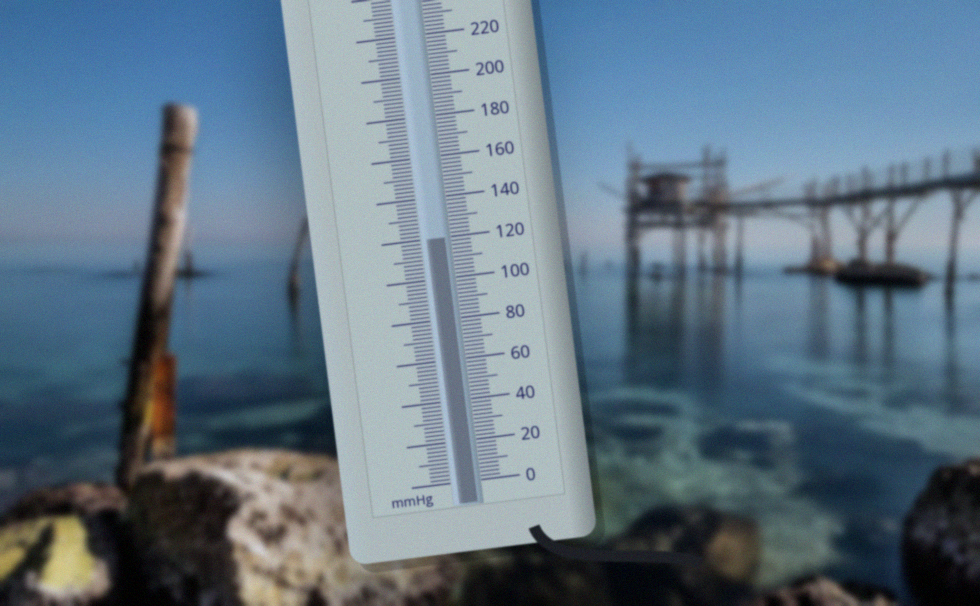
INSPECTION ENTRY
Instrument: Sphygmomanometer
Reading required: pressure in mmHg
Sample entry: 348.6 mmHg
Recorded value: 120 mmHg
